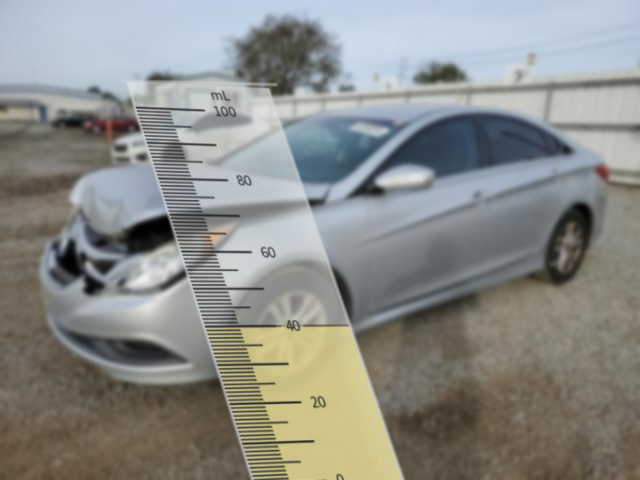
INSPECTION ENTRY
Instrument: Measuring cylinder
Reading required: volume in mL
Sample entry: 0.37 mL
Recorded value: 40 mL
